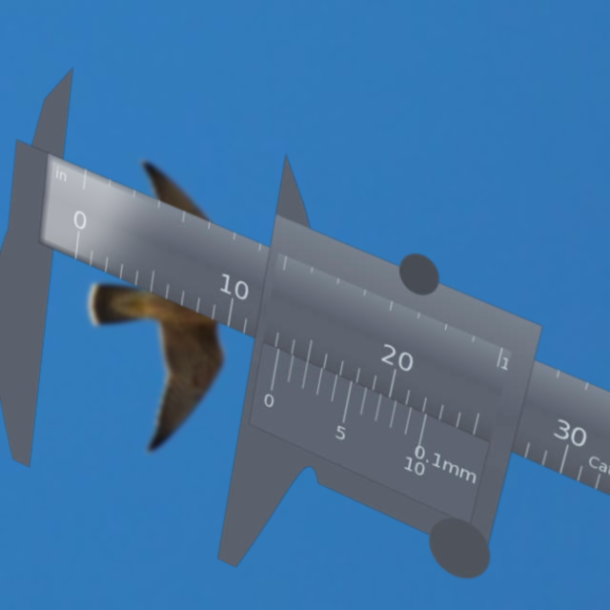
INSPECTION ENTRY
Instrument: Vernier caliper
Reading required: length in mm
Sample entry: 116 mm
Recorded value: 13.2 mm
